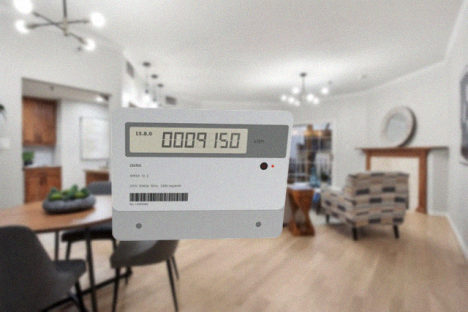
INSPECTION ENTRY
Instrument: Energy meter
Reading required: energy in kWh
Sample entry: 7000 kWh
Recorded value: 9150 kWh
